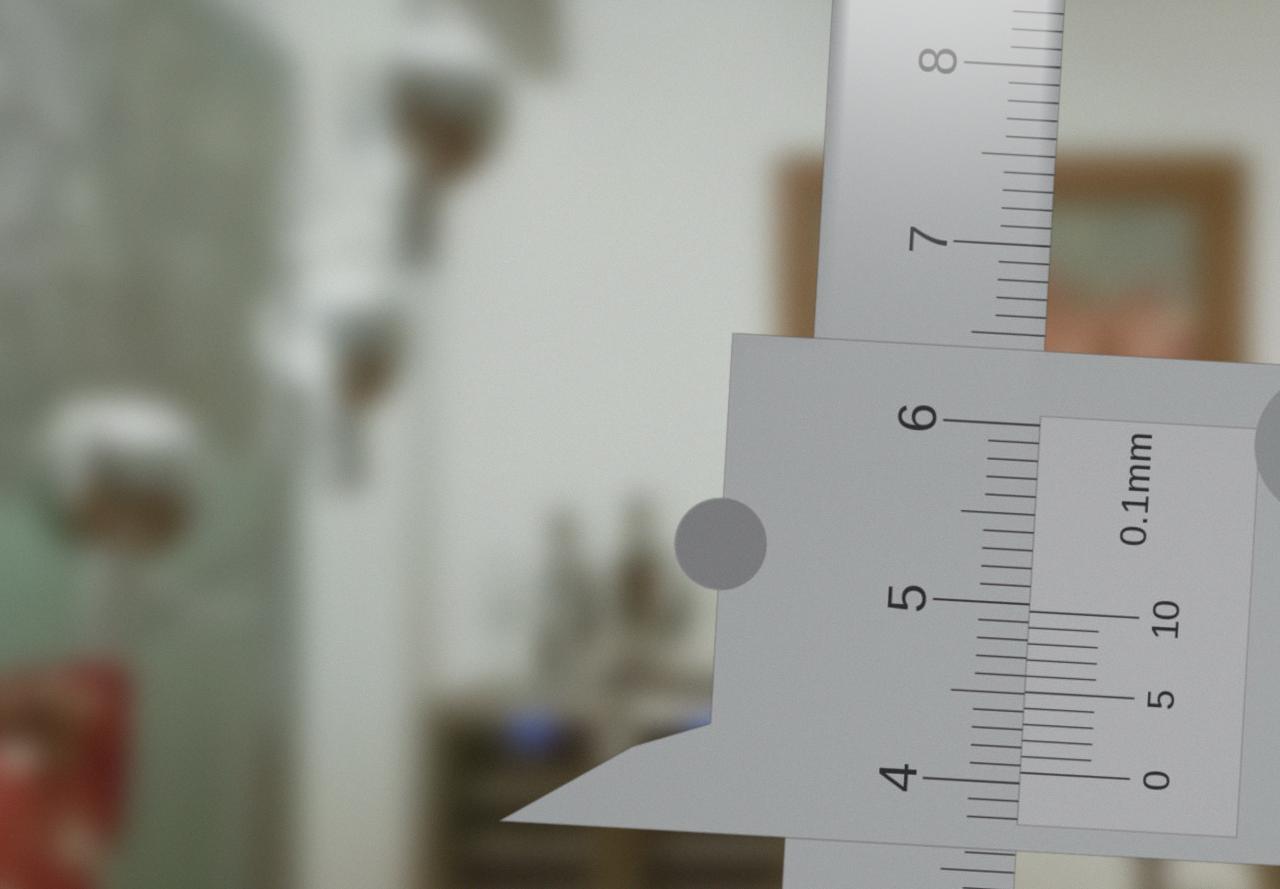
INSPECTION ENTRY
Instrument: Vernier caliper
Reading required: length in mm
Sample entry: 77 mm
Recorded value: 40.6 mm
